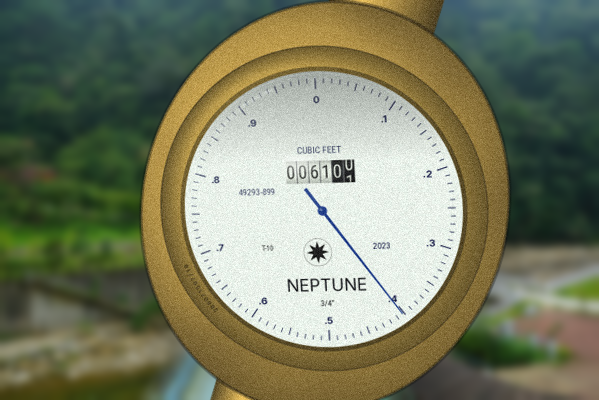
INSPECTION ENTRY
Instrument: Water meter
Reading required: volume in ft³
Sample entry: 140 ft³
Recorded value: 6100.40 ft³
